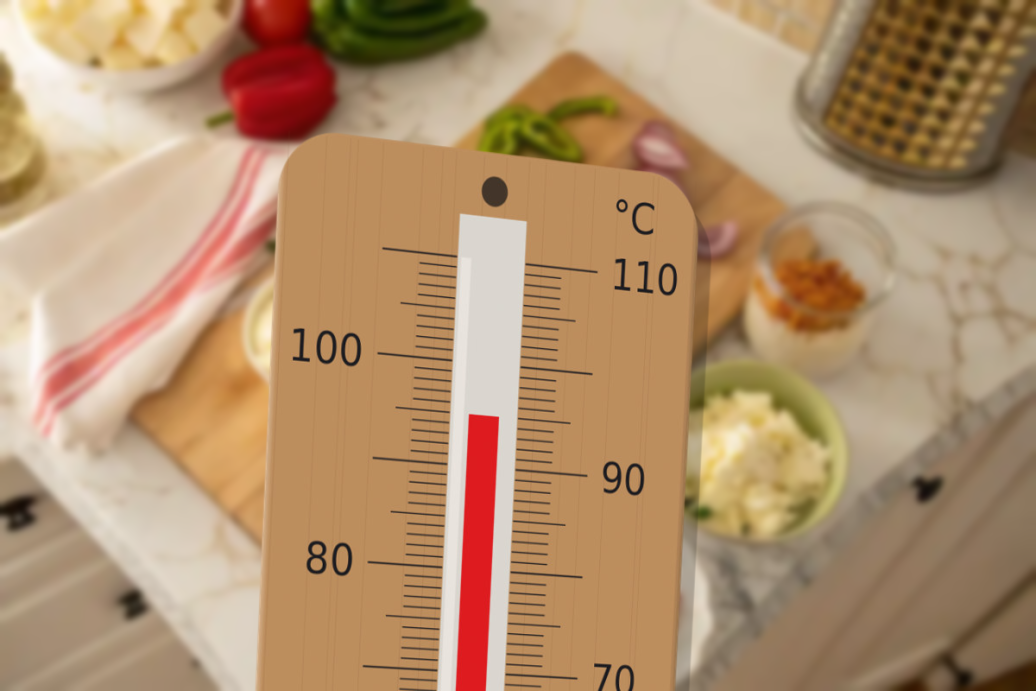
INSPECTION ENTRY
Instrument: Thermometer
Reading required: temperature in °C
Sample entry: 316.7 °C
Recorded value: 95 °C
